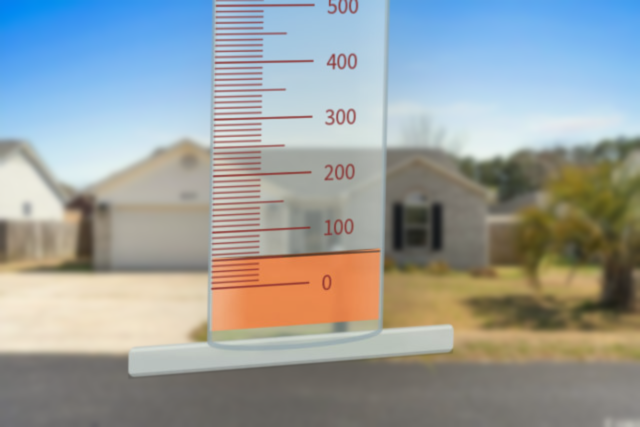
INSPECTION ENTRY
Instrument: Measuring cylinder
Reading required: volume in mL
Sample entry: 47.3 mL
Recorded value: 50 mL
